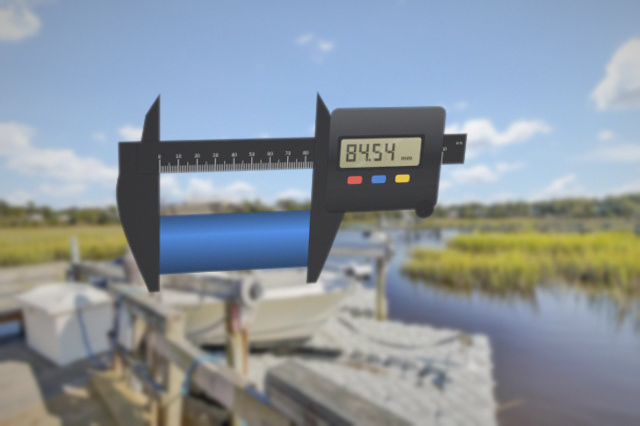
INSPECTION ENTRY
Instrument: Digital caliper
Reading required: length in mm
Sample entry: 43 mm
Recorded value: 84.54 mm
